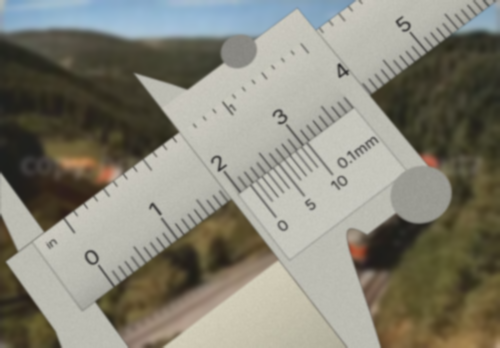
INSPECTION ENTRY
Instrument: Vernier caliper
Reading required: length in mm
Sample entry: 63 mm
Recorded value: 21.6 mm
